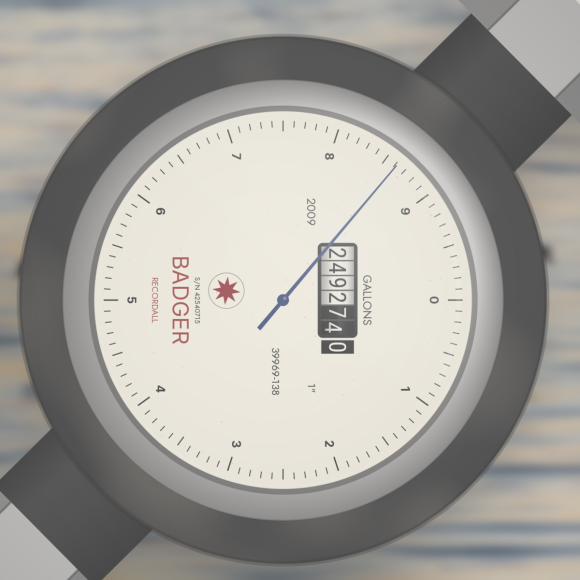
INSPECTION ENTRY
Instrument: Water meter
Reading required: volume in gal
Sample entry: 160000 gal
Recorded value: 2492738.6 gal
